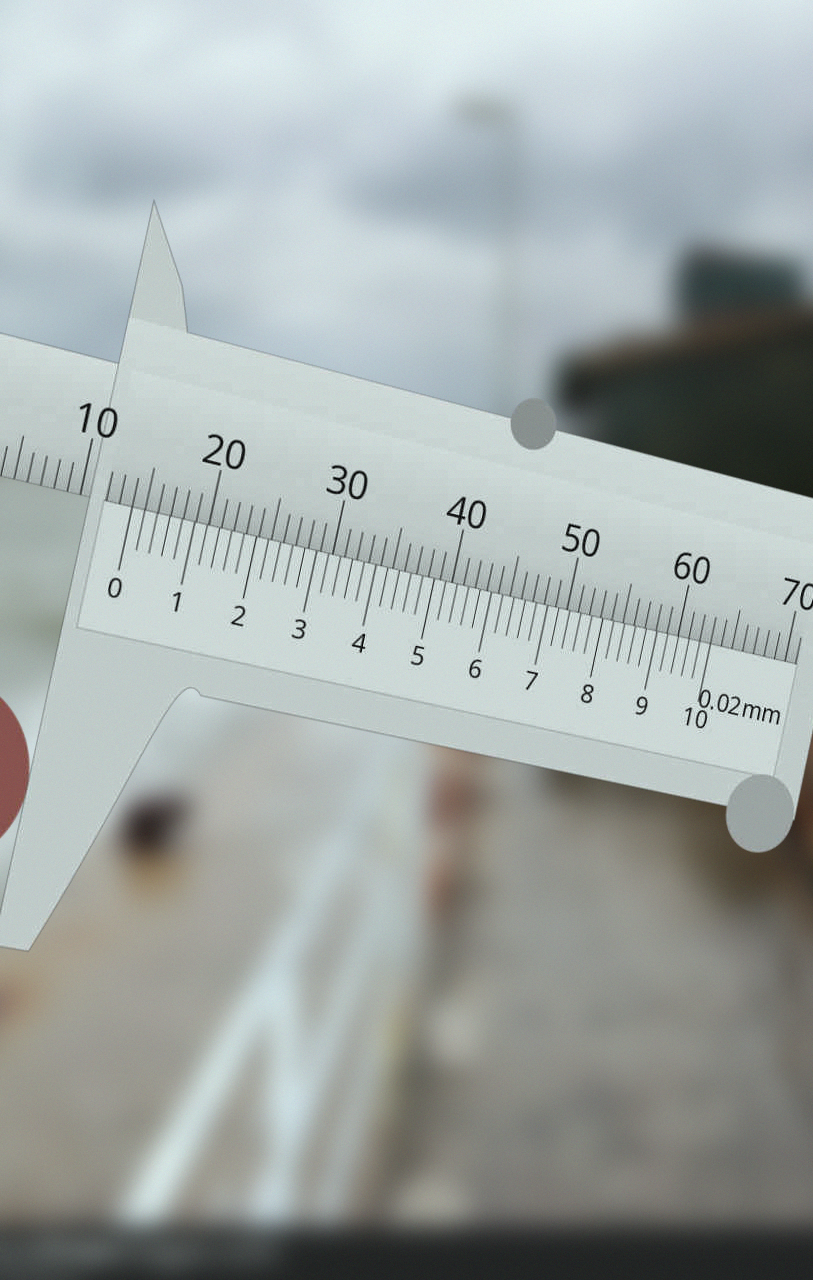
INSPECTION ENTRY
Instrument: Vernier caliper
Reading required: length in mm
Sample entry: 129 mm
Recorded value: 14.0 mm
